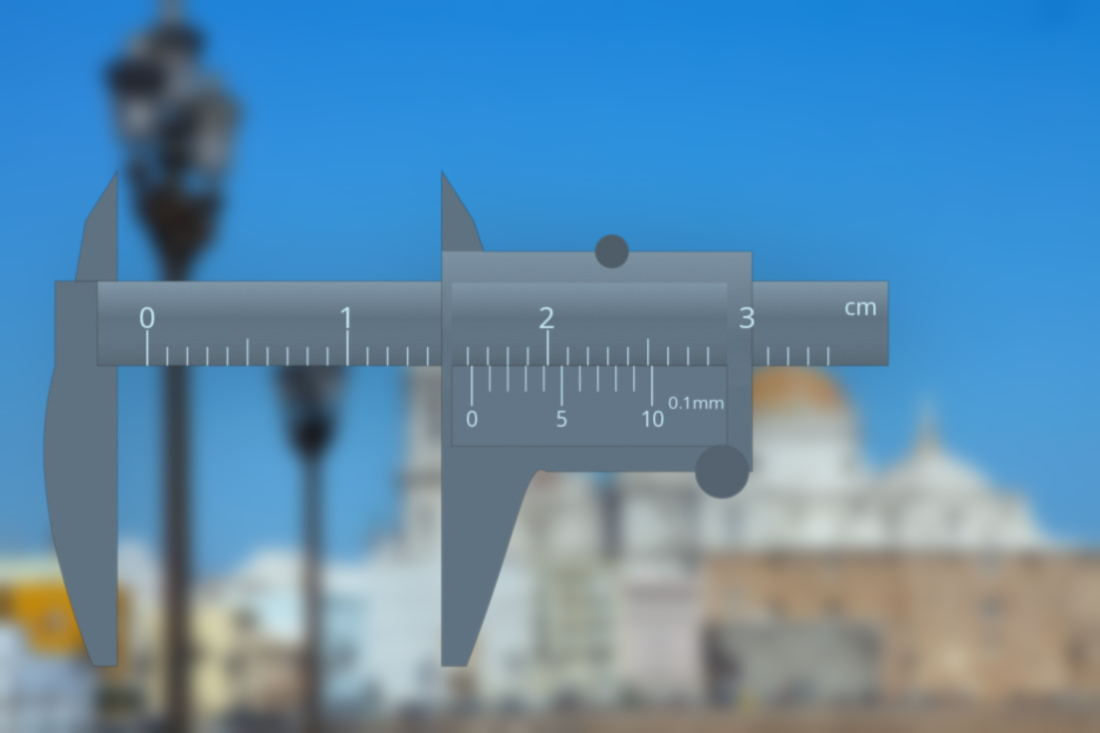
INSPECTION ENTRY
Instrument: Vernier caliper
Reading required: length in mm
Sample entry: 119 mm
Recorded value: 16.2 mm
